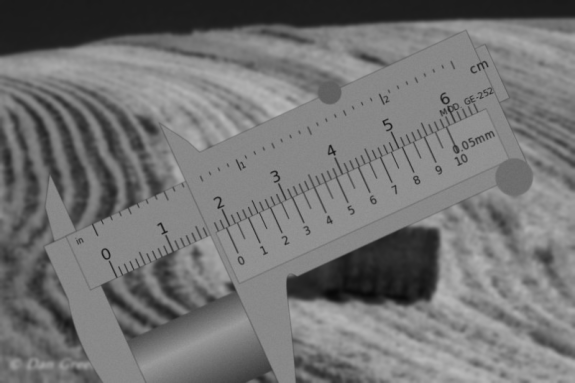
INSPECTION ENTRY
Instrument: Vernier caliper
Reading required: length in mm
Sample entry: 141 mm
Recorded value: 19.4 mm
